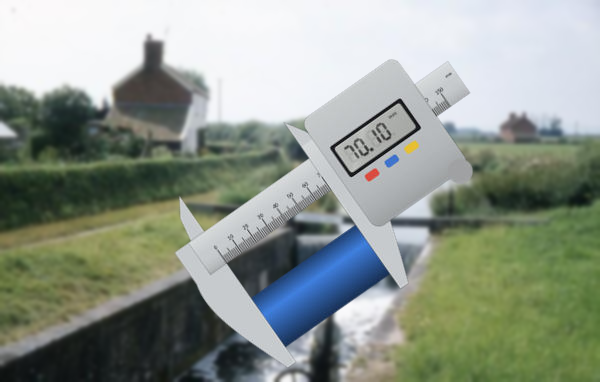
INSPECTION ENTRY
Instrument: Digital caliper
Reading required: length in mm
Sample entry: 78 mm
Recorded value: 70.10 mm
